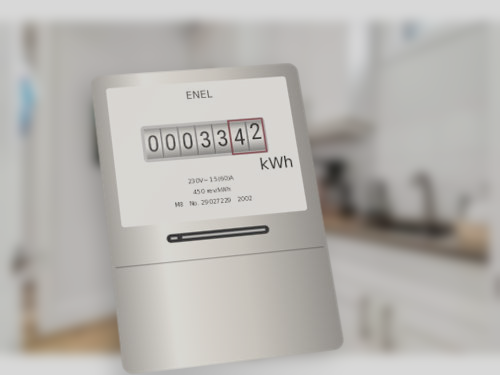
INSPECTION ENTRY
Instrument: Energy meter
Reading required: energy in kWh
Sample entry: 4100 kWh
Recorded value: 33.42 kWh
